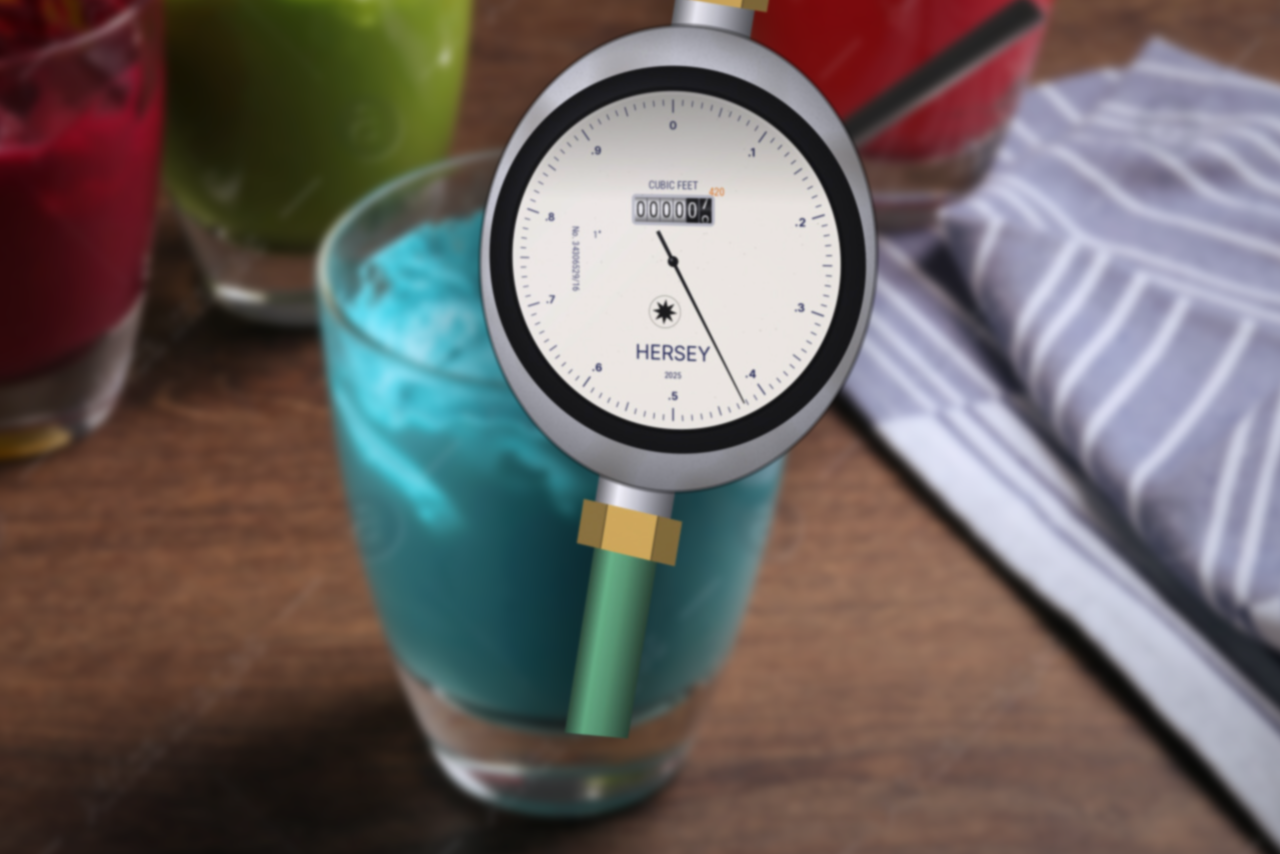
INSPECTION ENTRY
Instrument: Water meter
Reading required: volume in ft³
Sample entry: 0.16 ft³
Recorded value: 7.42 ft³
